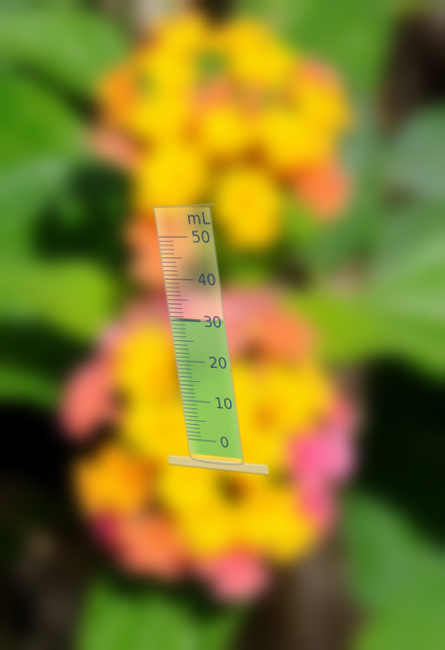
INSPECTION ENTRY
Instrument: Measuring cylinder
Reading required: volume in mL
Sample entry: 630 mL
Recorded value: 30 mL
